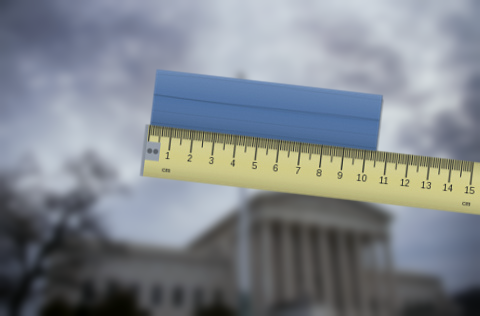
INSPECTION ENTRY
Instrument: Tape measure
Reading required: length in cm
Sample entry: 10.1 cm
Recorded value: 10.5 cm
